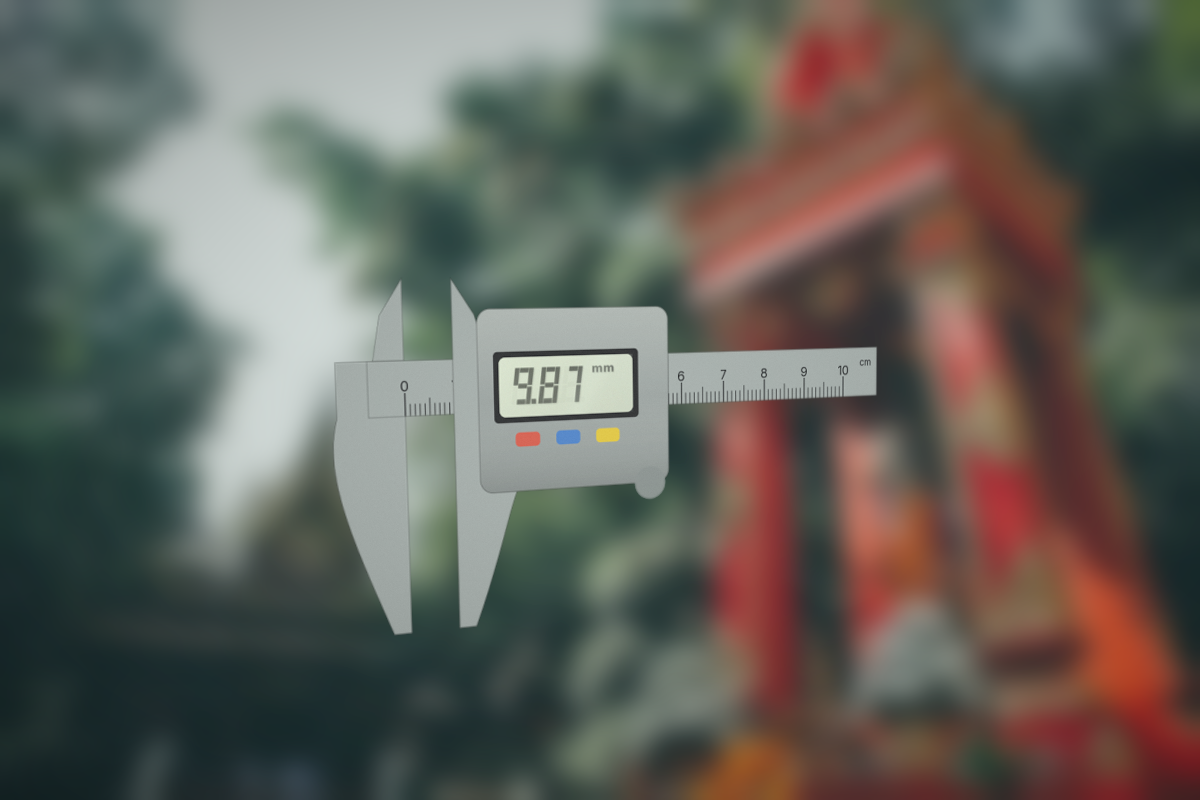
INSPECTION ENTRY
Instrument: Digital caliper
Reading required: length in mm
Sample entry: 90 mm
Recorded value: 9.87 mm
